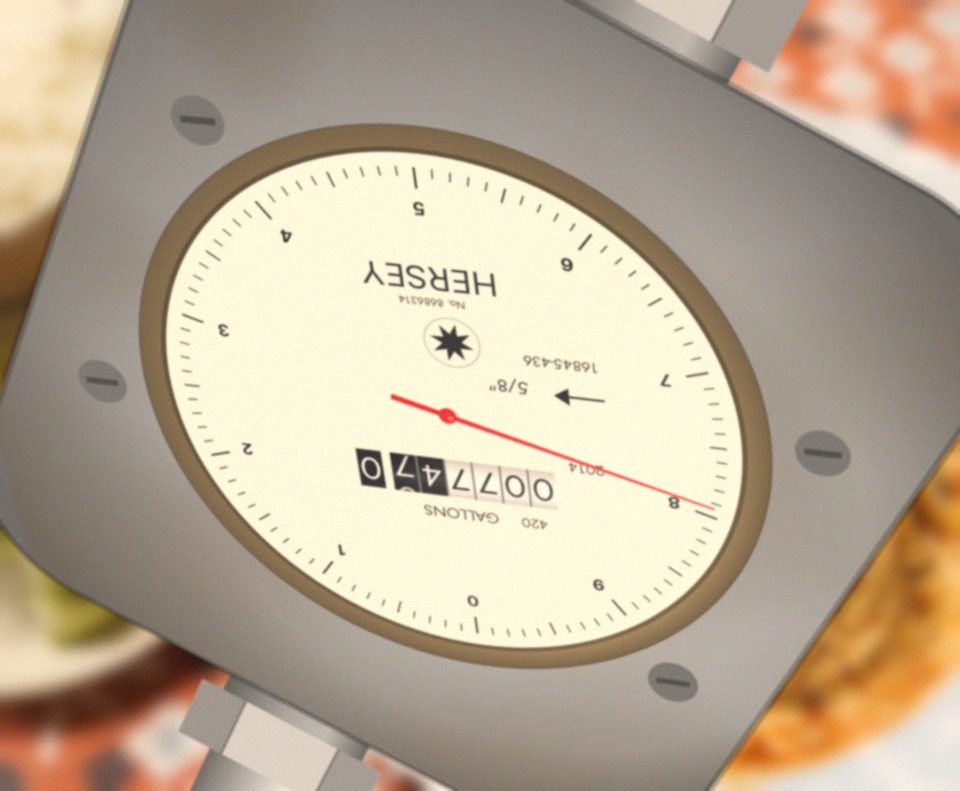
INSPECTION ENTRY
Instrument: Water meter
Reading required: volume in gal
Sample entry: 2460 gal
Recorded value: 77467.9 gal
